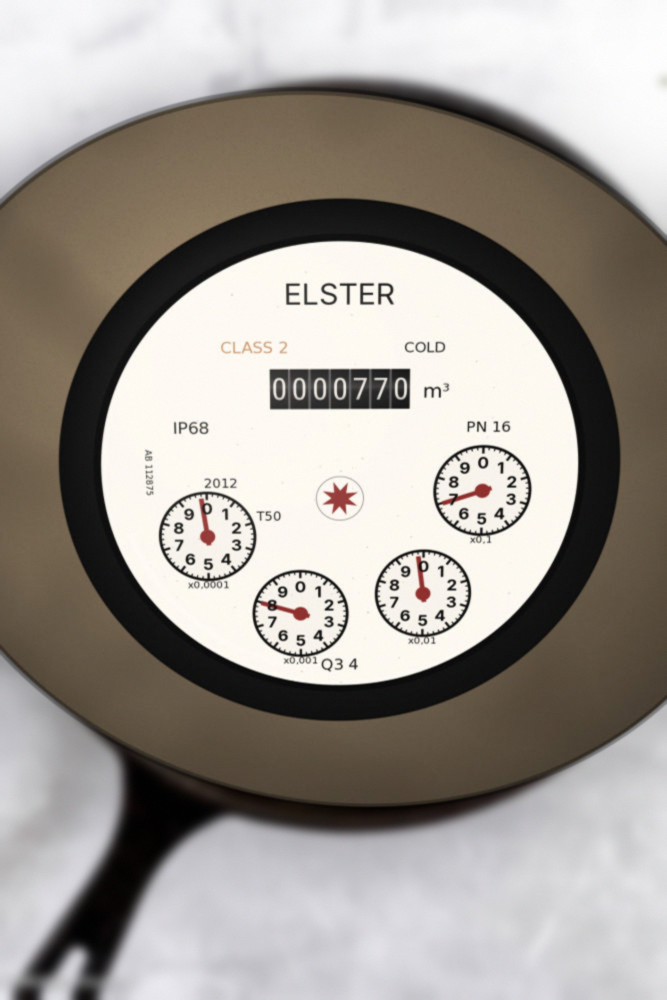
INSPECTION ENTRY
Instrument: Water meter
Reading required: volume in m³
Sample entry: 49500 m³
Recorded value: 770.6979 m³
